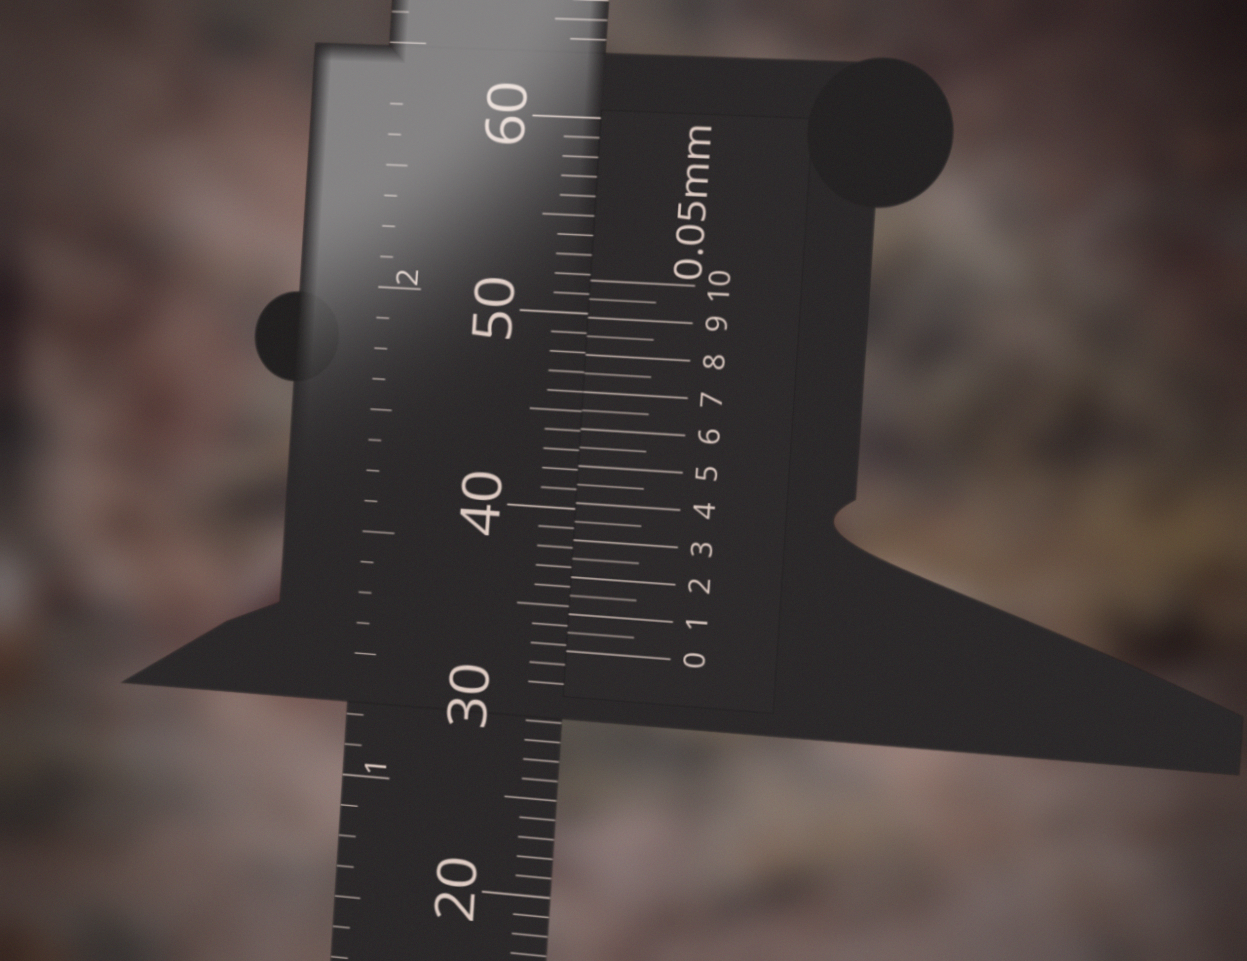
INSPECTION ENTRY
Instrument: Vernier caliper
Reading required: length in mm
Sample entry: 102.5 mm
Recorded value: 32.7 mm
